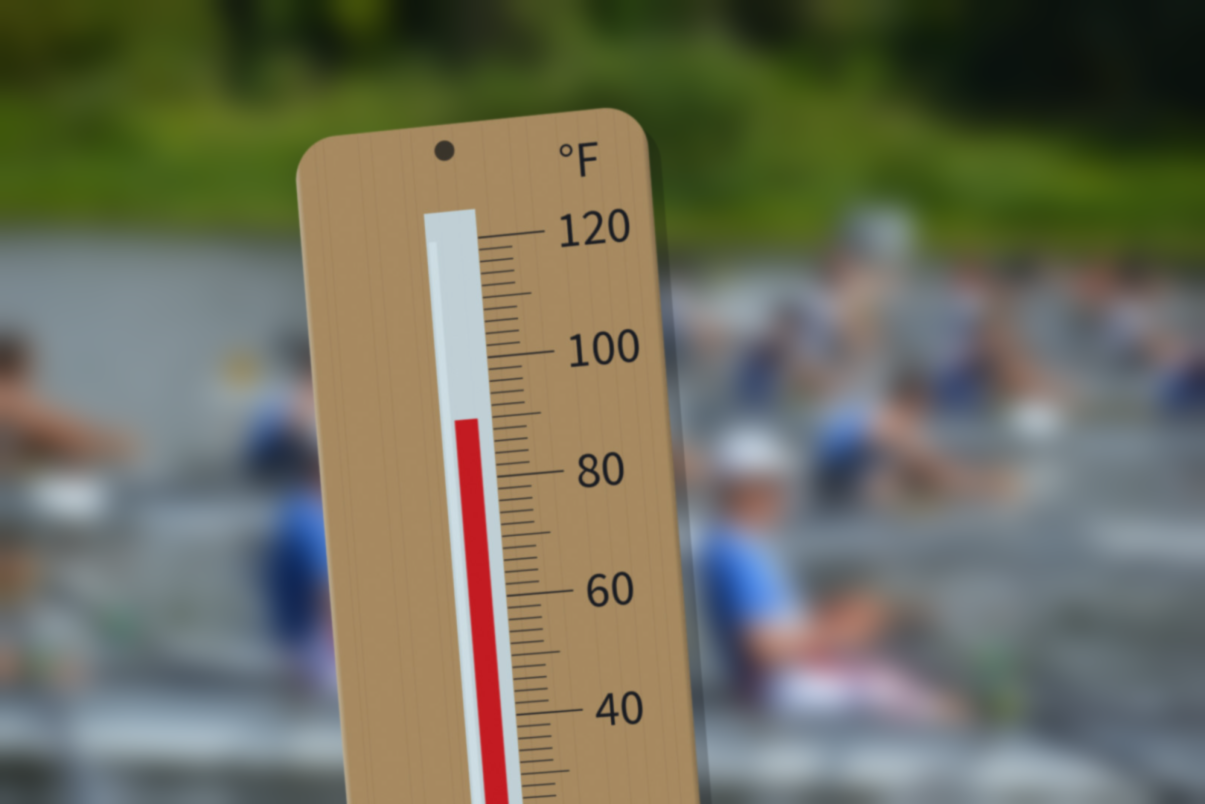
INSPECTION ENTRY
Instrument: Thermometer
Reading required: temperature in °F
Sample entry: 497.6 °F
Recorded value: 90 °F
